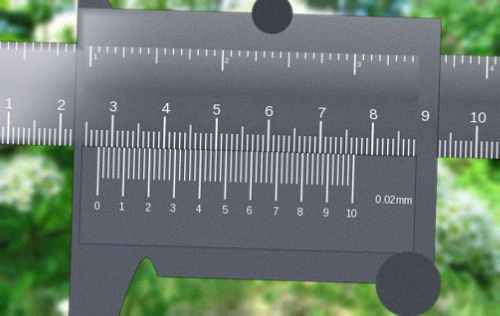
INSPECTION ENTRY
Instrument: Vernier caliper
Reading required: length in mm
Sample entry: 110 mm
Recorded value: 27.5 mm
